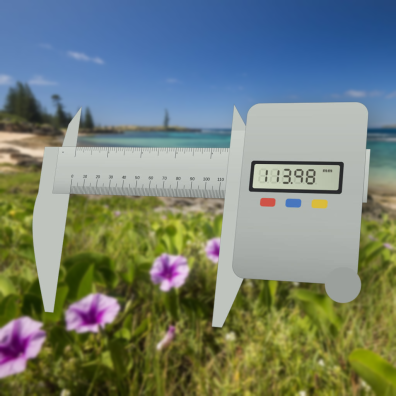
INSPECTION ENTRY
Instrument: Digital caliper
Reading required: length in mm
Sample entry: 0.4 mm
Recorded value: 113.98 mm
